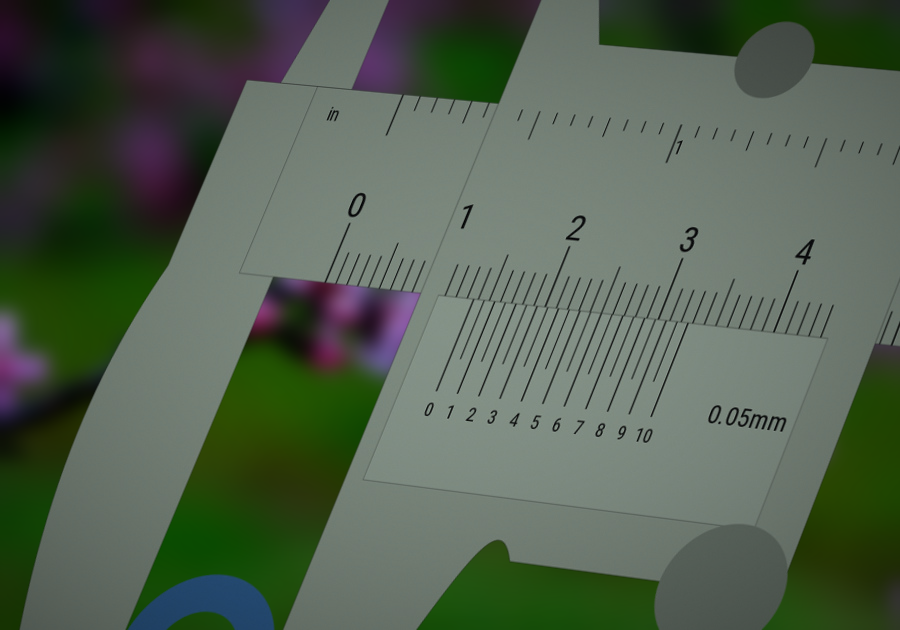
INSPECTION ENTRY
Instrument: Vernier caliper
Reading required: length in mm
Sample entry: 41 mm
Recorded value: 13.6 mm
